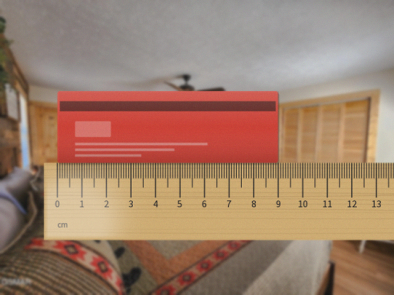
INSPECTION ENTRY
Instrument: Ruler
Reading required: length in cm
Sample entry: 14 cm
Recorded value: 9 cm
